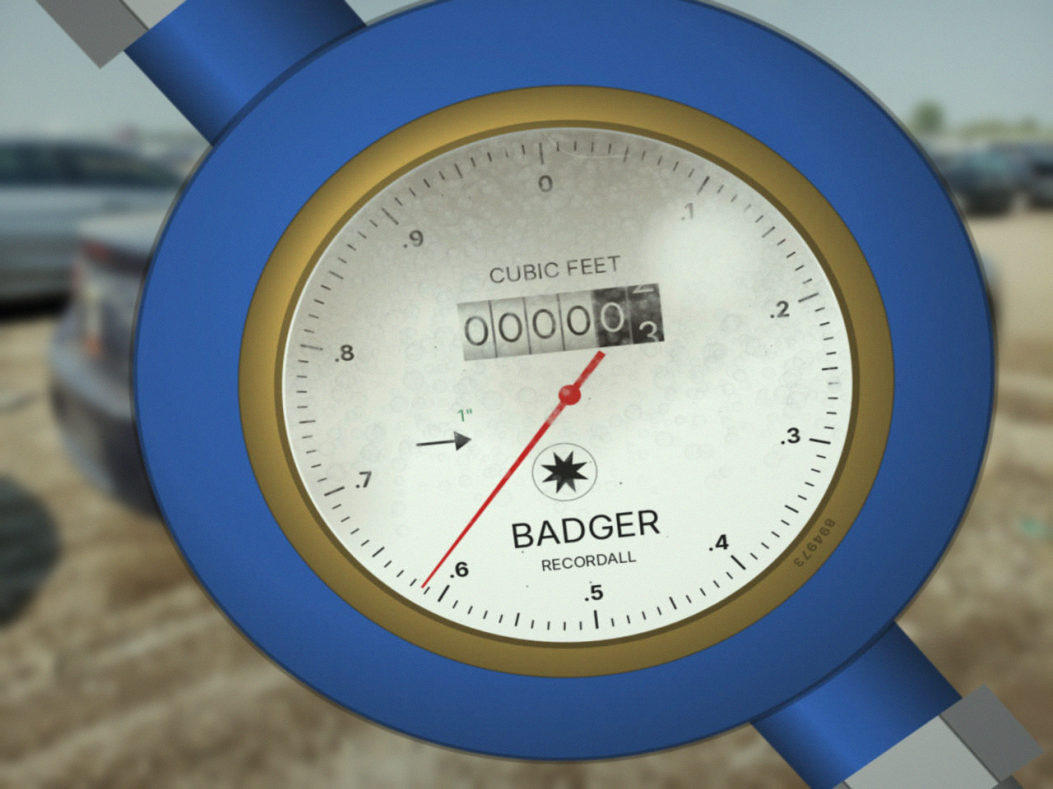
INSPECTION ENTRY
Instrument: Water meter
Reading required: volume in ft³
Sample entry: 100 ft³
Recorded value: 2.61 ft³
